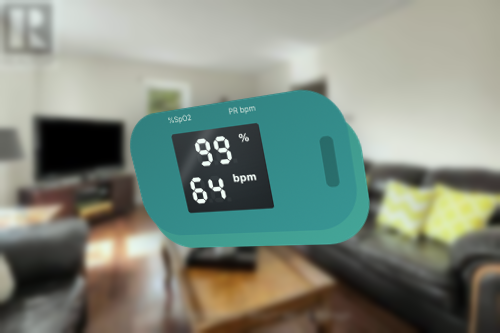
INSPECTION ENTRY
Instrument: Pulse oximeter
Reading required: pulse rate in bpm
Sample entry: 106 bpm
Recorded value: 64 bpm
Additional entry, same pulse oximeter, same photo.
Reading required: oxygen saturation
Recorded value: 99 %
